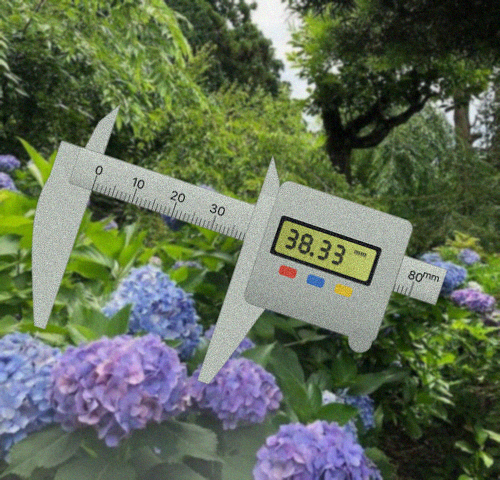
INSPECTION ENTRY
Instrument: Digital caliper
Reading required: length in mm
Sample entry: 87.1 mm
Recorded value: 38.33 mm
